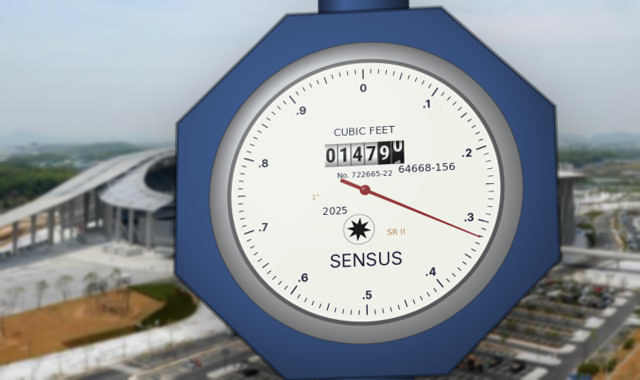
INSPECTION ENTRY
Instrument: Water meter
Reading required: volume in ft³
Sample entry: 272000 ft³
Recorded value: 14790.32 ft³
